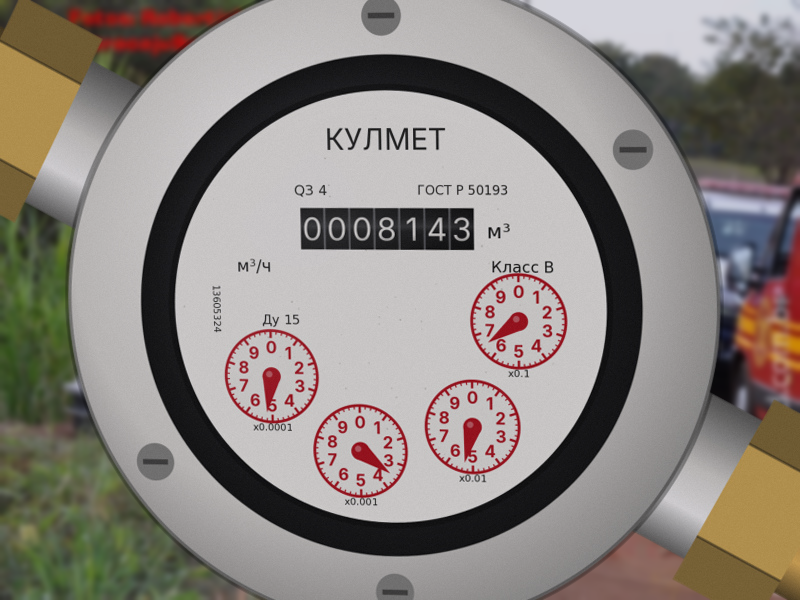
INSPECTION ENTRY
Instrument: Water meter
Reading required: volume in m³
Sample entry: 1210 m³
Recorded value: 8143.6535 m³
